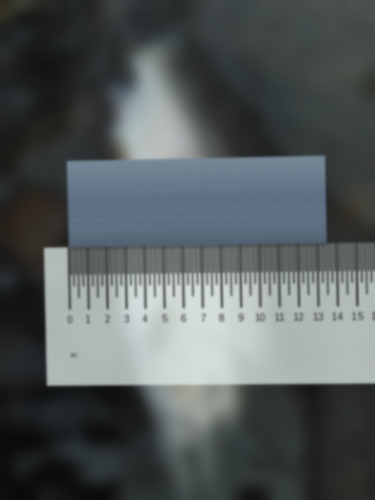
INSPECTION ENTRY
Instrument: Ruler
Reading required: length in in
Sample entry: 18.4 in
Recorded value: 13.5 in
